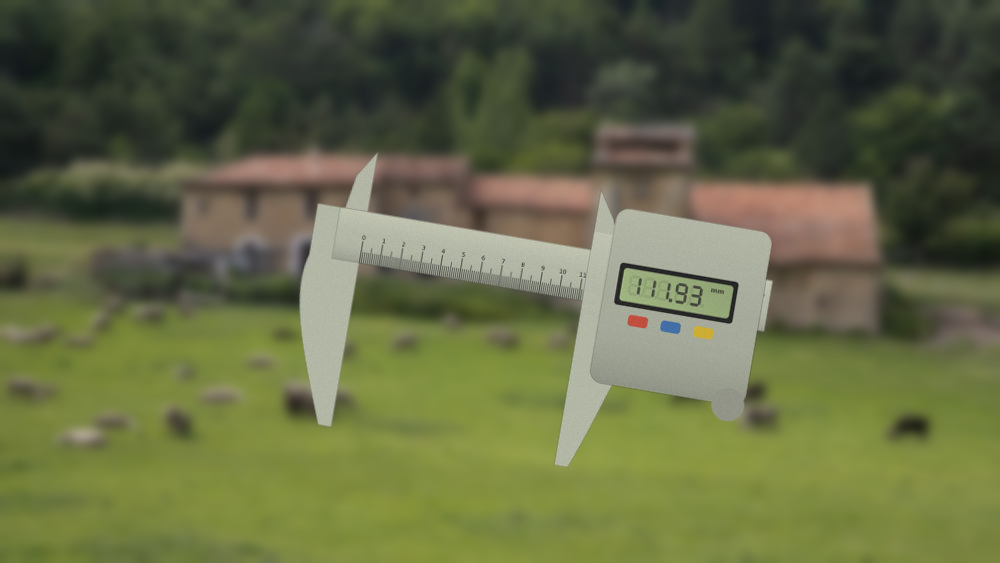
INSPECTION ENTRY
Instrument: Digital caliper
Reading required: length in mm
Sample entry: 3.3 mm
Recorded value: 111.93 mm
